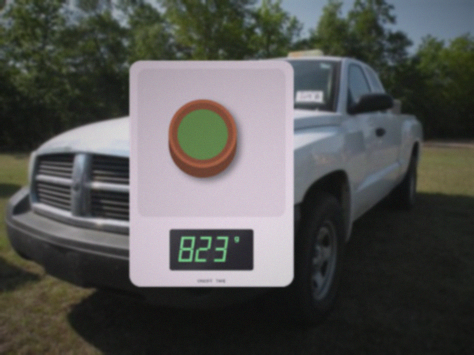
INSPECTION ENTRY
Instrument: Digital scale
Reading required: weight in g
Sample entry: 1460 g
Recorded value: 823 g
